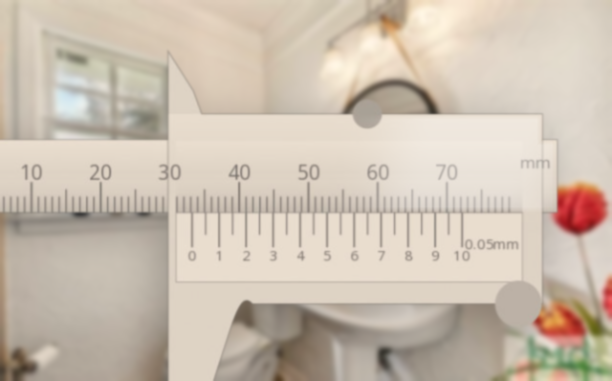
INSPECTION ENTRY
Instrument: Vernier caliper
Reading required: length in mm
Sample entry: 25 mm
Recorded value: 33.2 mm
